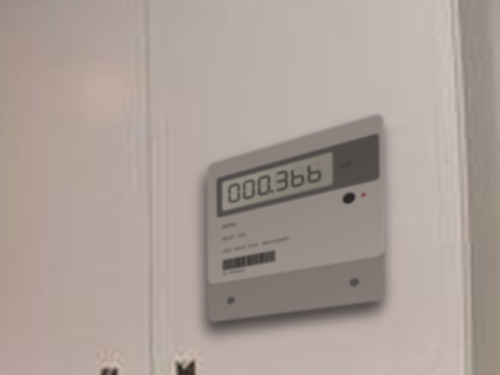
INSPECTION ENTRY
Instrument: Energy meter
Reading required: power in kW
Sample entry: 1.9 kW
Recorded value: 0.366 kW
